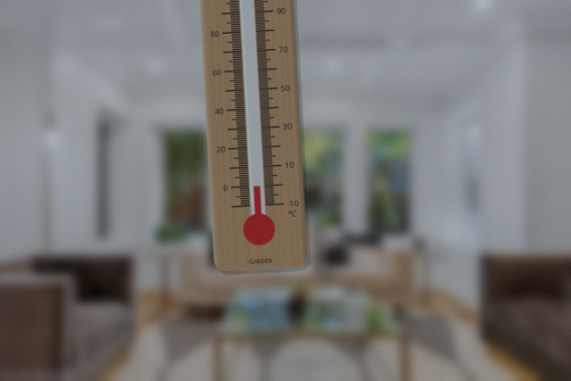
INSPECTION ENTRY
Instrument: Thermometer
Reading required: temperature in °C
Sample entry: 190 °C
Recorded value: 0 °C
